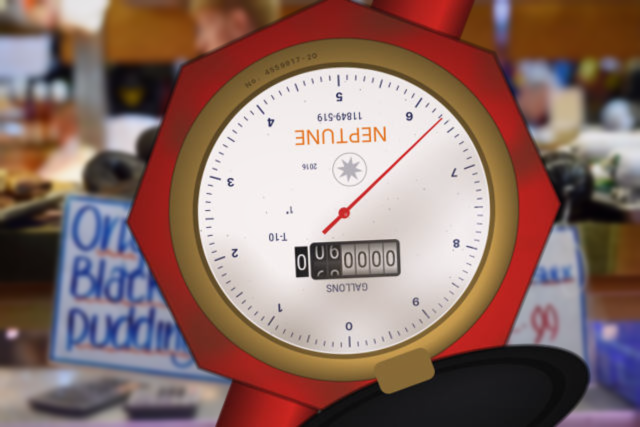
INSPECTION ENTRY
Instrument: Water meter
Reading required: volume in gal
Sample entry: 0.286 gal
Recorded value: 896.3 gal
